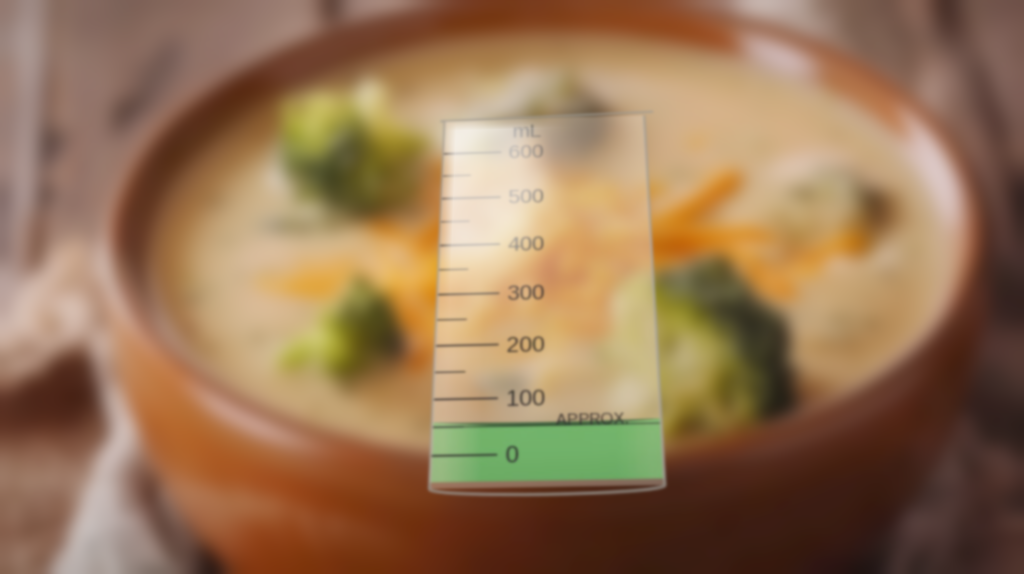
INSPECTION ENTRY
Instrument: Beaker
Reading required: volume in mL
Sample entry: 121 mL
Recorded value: 50 mL
